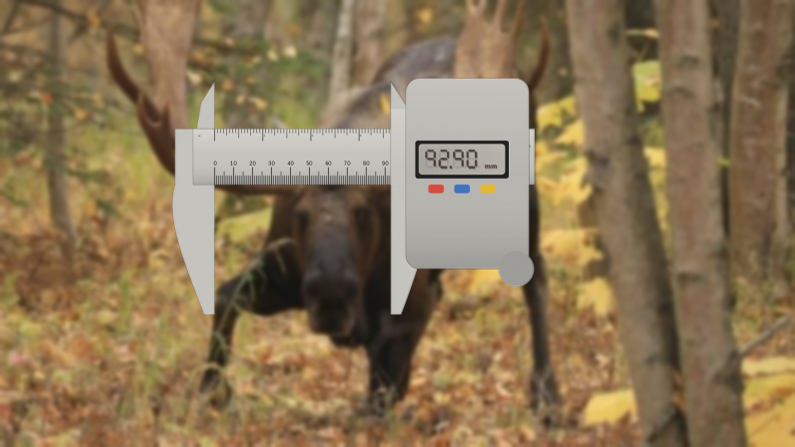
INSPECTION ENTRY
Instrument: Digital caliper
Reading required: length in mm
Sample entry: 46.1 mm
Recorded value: 92.90 mm
